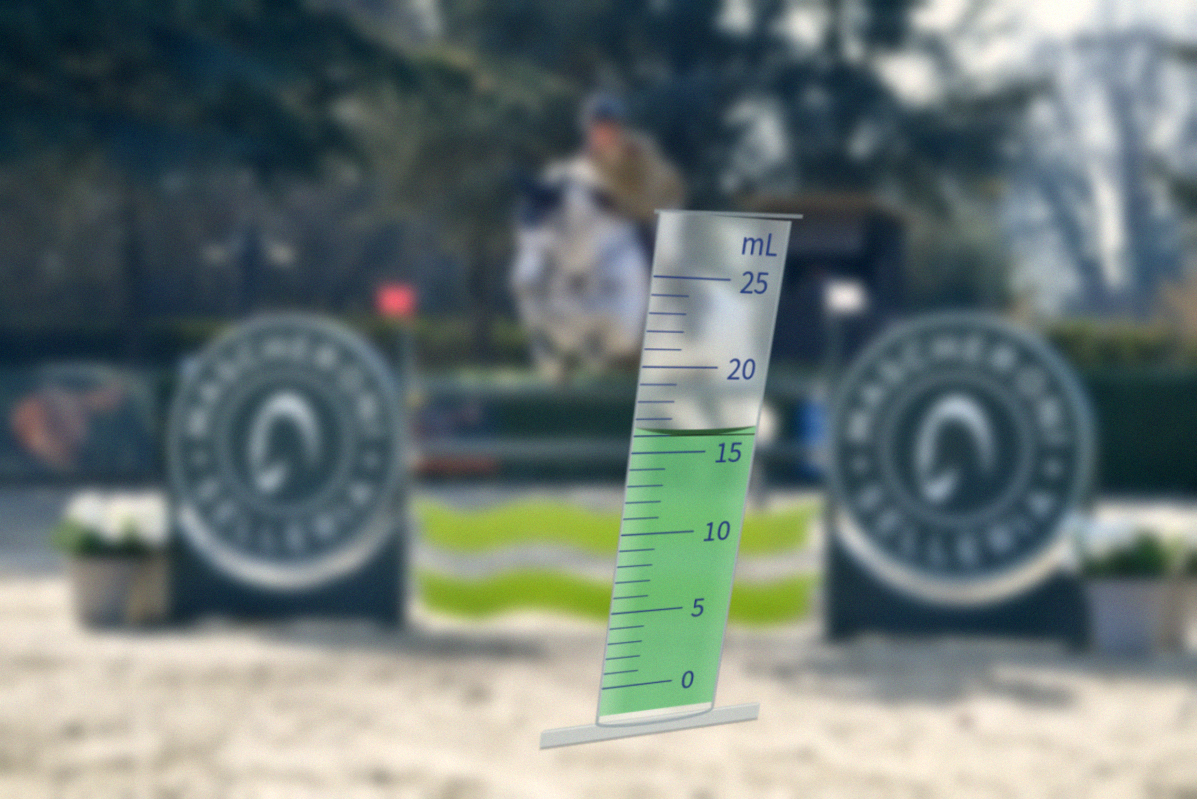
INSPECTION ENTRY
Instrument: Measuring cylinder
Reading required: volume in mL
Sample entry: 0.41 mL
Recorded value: 16 mL
